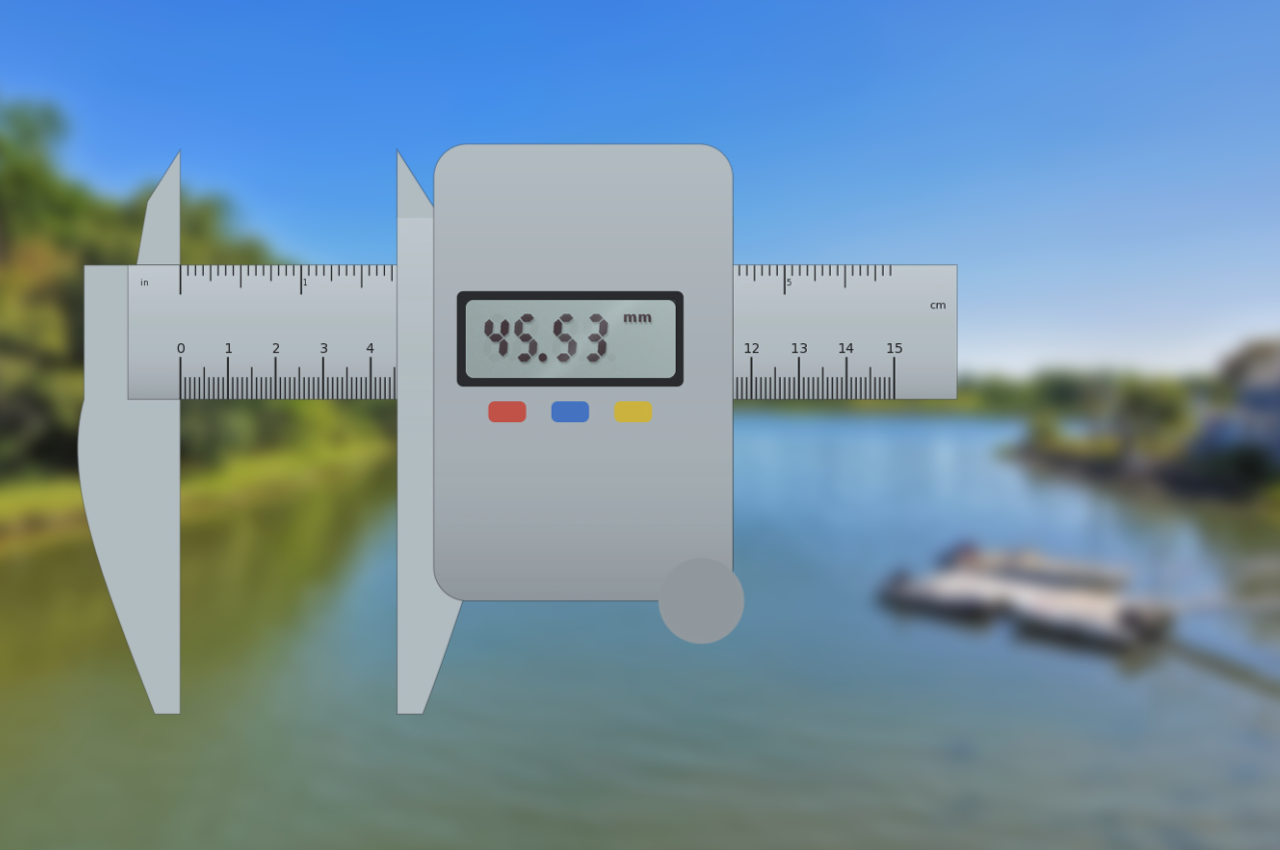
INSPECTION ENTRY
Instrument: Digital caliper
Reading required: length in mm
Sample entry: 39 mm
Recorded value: 45.53 mm
